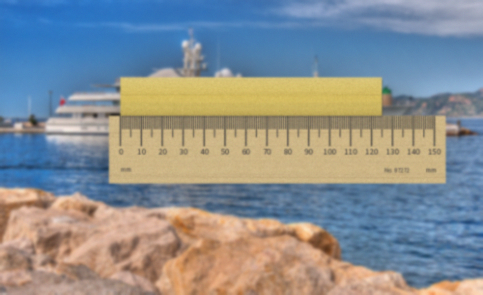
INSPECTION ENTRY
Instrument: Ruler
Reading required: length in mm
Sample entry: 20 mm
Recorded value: 125 mm
